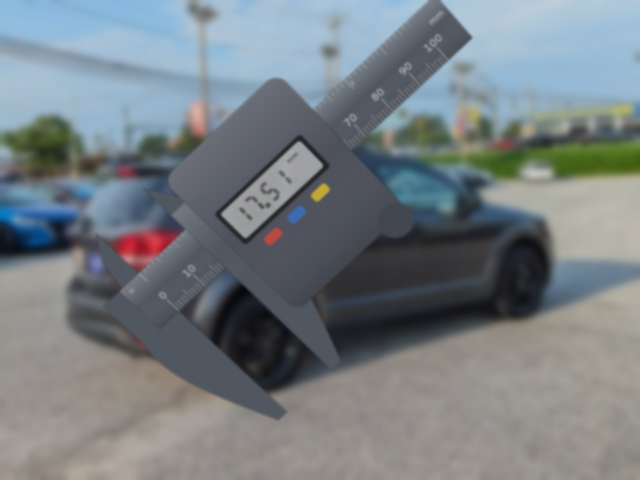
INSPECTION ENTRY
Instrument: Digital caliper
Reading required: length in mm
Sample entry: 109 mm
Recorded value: 17.51 mm
